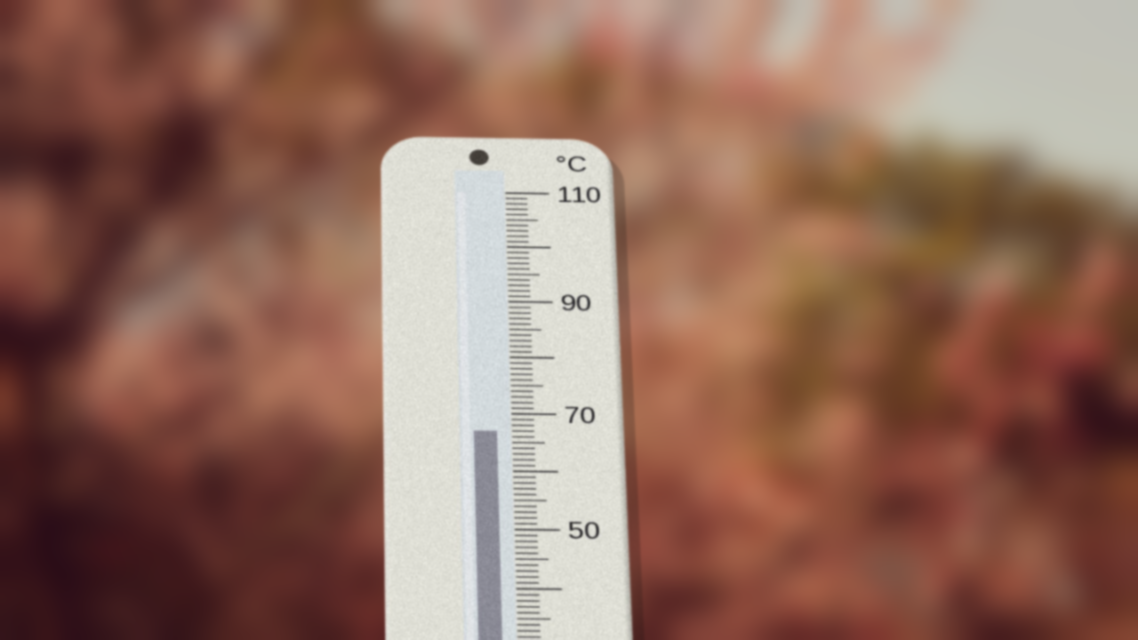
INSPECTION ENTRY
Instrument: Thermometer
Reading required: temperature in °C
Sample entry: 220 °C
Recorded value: 67 °C
